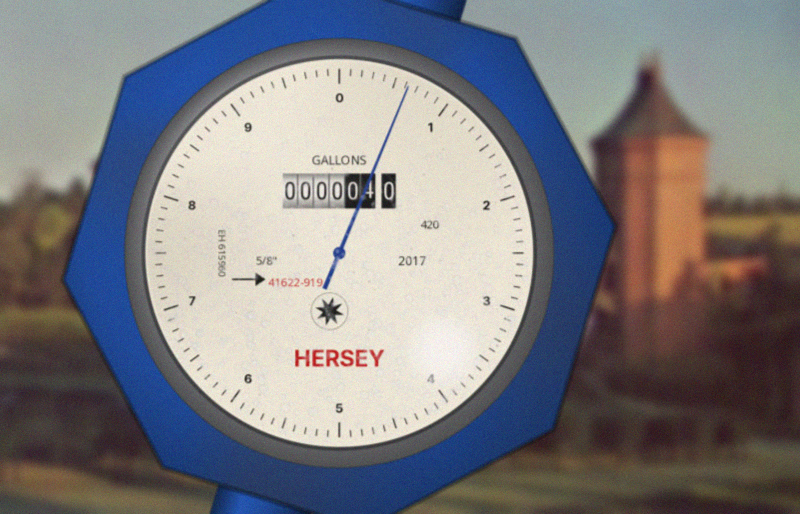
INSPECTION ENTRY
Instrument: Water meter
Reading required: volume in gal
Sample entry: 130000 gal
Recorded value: 40.6 gal
